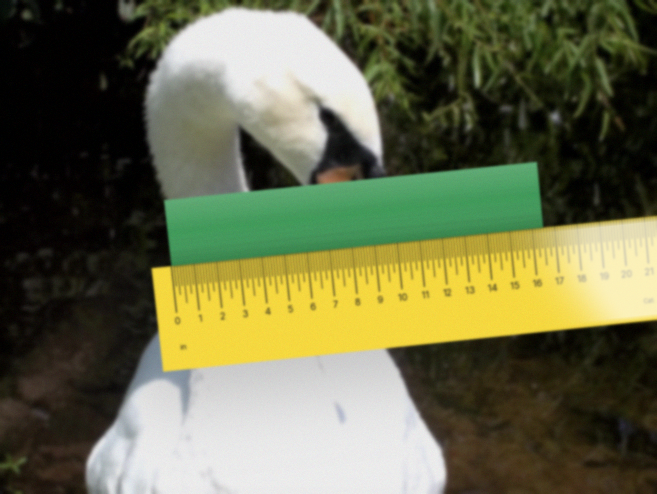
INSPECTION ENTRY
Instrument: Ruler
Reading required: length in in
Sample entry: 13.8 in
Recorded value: 16.5 in
